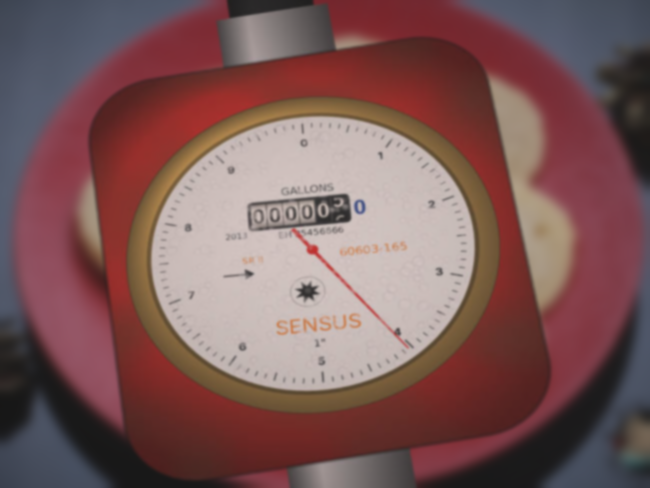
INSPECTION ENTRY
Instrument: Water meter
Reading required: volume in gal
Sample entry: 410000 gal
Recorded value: 54.0 gal
